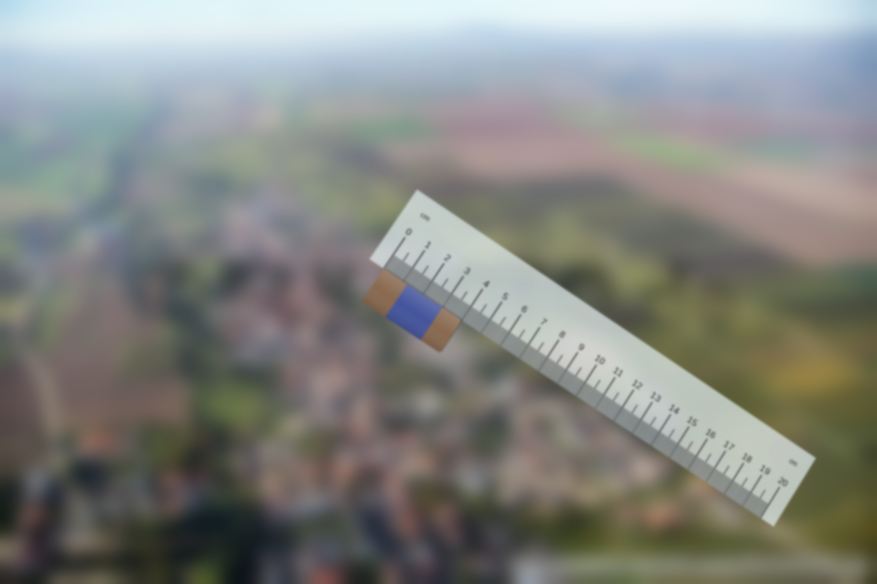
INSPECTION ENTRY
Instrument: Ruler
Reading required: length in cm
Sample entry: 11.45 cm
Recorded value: 4 cm
